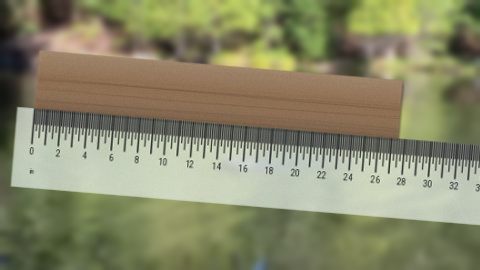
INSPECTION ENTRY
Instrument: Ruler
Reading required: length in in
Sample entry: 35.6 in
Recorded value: 27.5 in
